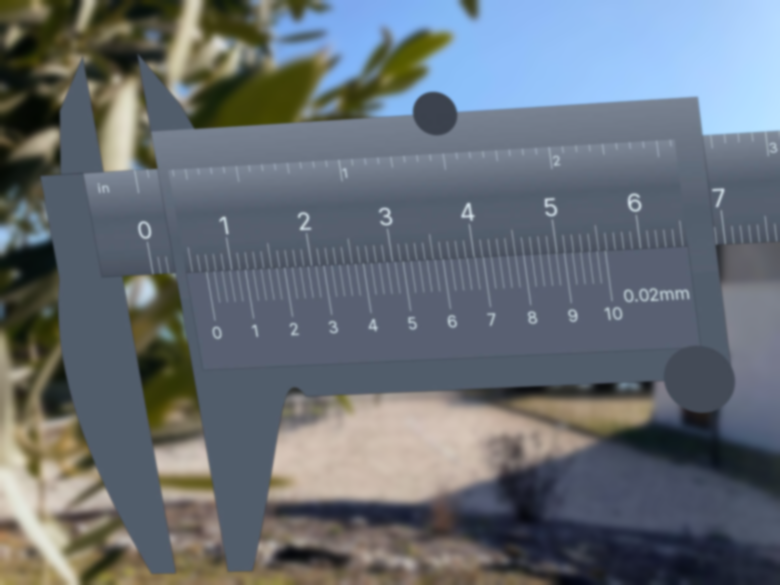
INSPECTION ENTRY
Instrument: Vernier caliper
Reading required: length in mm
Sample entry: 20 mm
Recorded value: 6.8 mm
